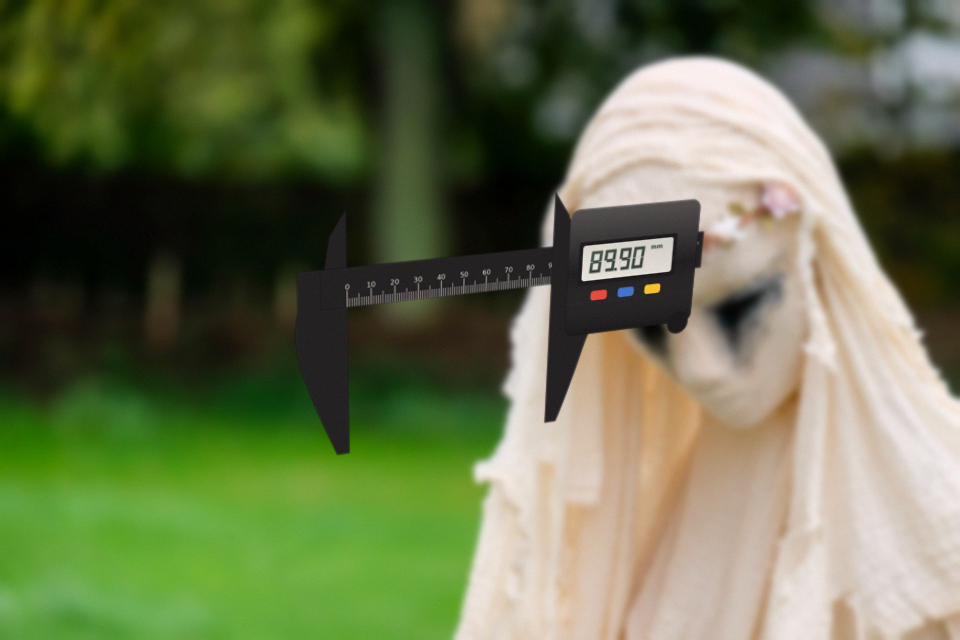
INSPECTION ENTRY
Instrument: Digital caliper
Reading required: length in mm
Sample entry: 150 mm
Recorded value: 89.90 mm
